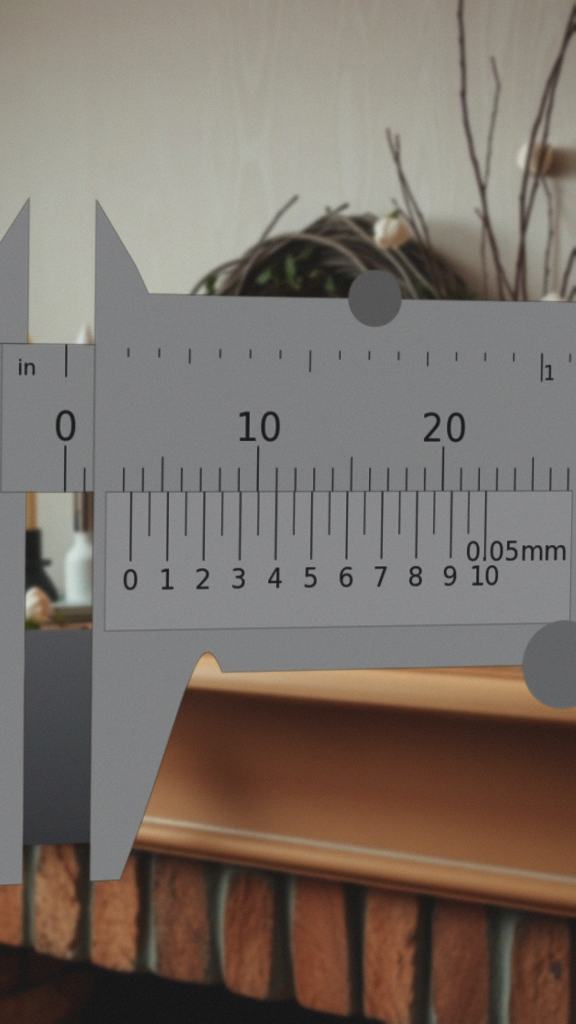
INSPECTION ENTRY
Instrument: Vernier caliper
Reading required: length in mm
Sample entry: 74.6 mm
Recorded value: 3.4 mm
